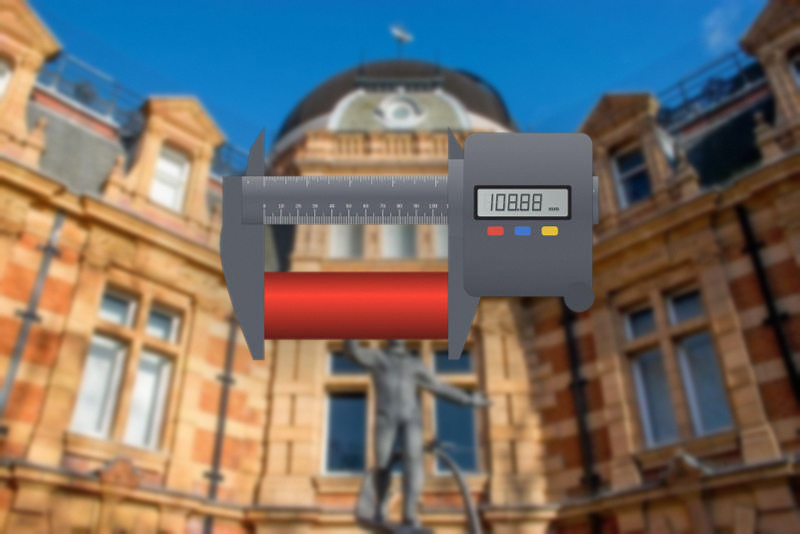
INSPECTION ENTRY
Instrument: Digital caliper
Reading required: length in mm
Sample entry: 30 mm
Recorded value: 108.88 mm
